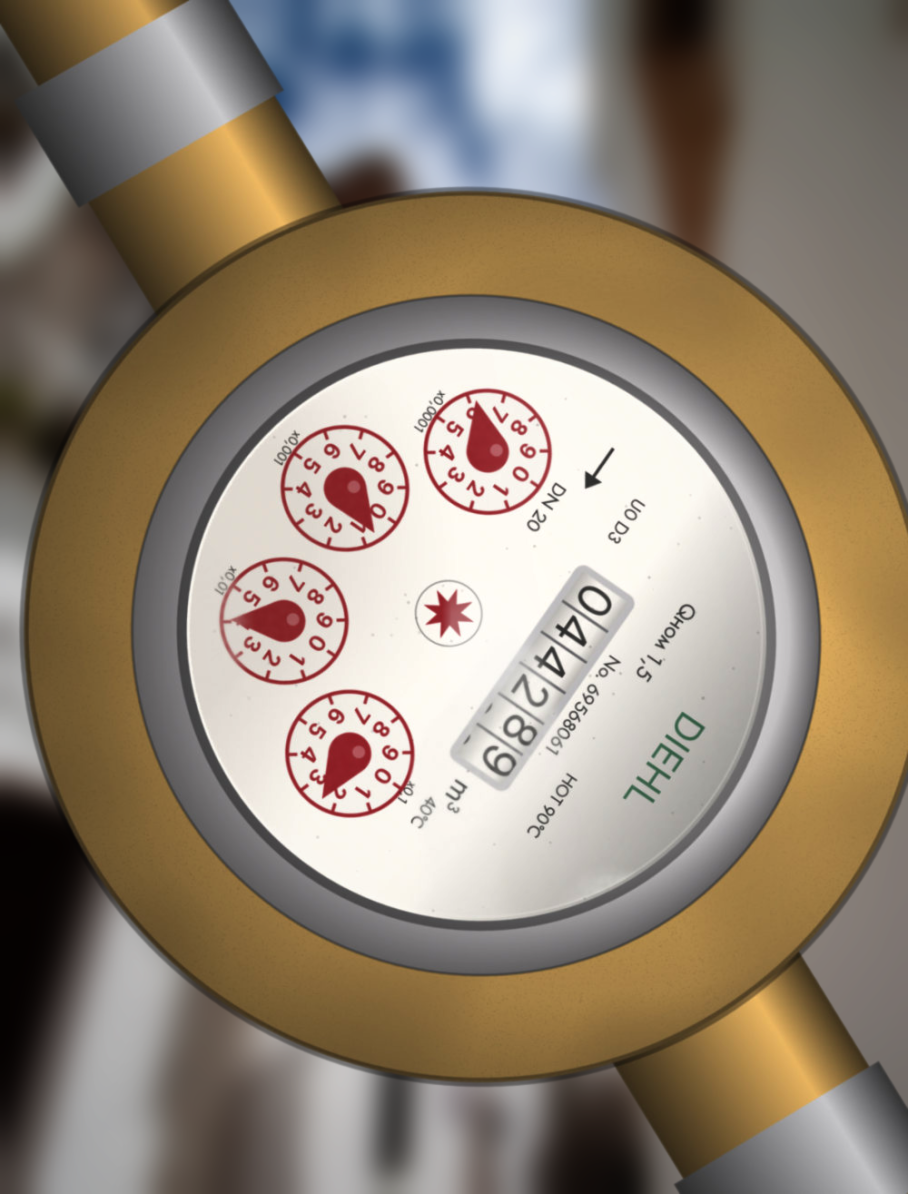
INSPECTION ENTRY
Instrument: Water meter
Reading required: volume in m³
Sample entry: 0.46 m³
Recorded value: 44289.2406 m³
